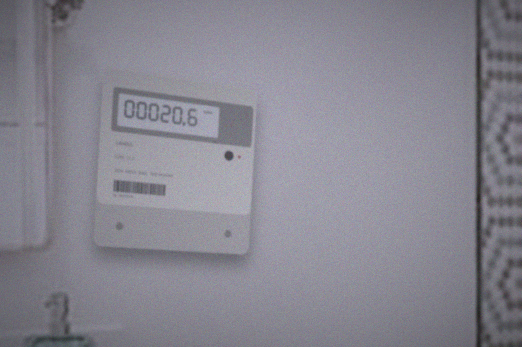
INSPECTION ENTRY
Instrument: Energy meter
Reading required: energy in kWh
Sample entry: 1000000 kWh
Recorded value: 20.6 kWh
